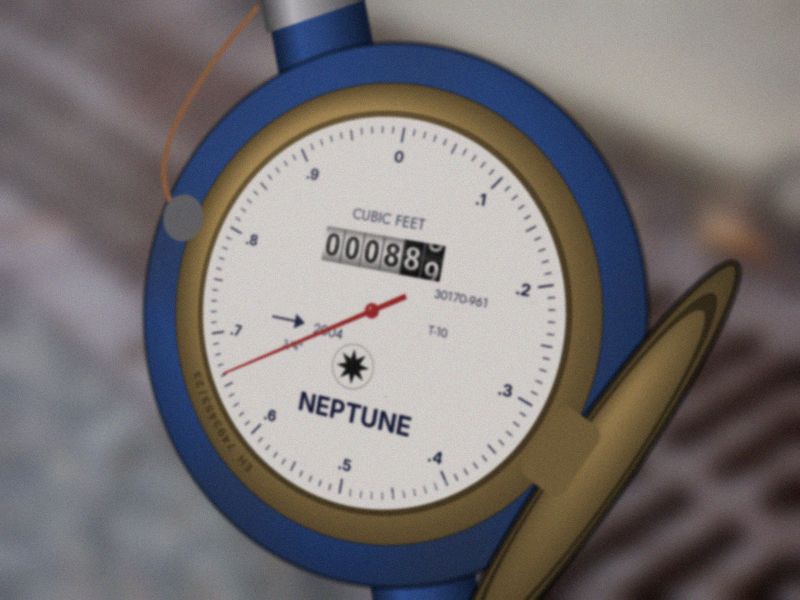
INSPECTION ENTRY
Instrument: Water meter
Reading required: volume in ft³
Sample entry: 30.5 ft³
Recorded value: 888.66 ft³
